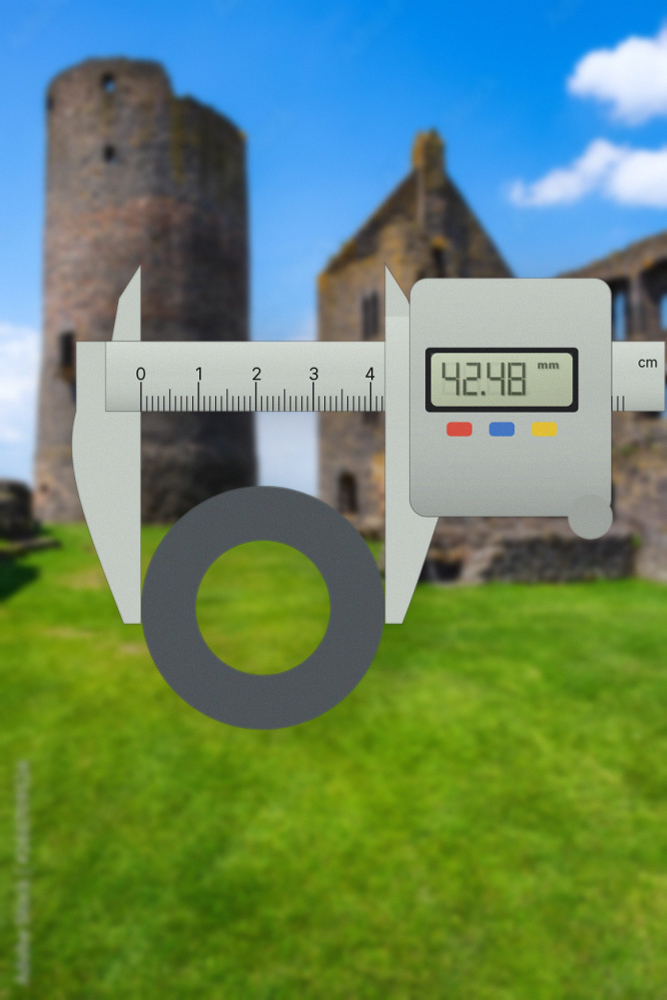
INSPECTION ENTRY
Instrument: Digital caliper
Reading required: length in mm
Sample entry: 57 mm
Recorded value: 42.48 mm
